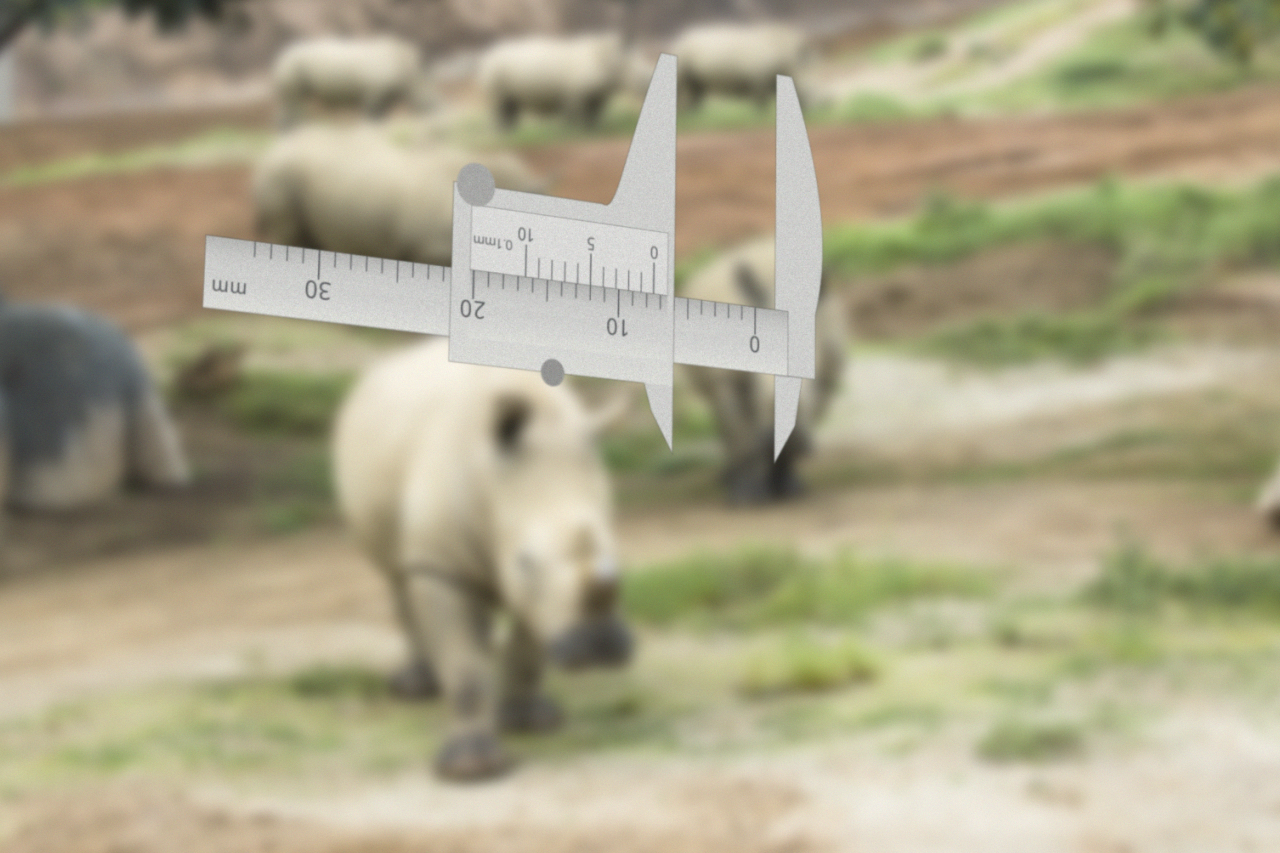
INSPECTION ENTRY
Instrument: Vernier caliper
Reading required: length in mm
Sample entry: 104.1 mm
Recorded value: 7.5 mm
